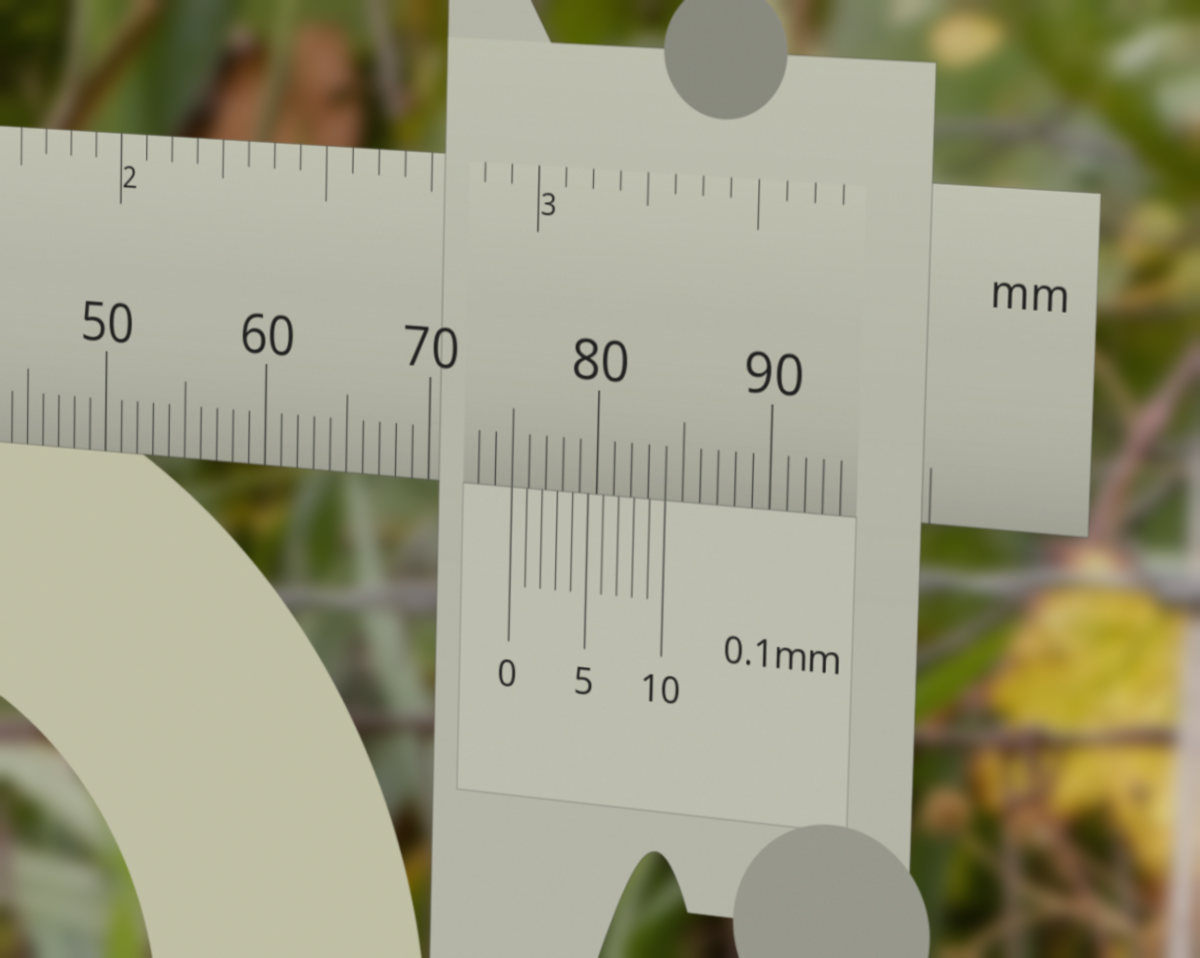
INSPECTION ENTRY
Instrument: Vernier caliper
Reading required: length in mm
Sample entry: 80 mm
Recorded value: 75.0 mm
